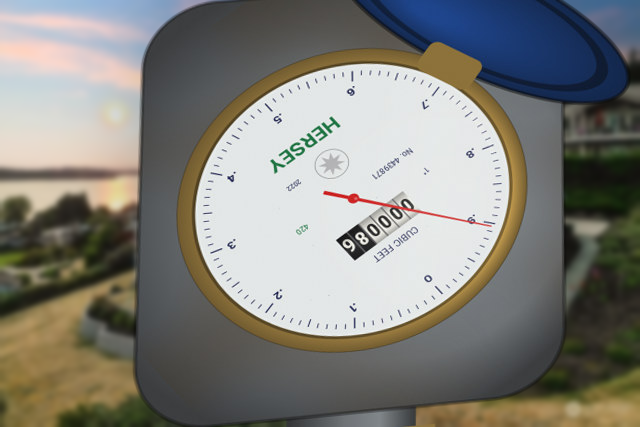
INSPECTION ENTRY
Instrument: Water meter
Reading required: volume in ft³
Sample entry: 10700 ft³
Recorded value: 85.90 ft³
